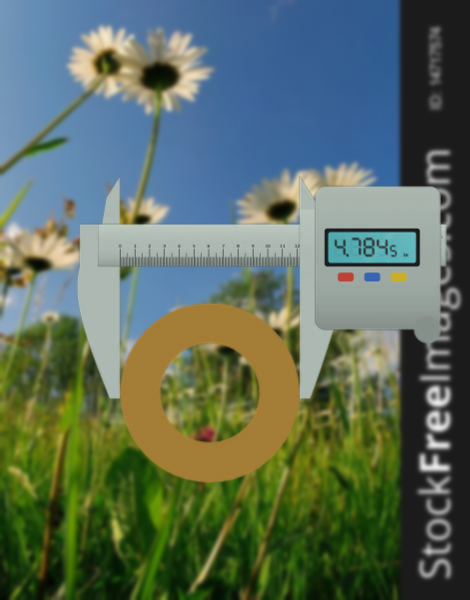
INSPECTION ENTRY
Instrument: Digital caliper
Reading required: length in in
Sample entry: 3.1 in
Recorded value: 4.7845 in
